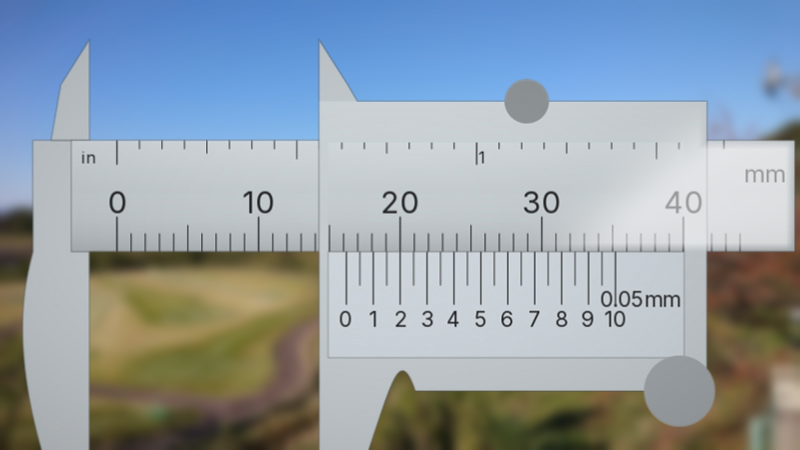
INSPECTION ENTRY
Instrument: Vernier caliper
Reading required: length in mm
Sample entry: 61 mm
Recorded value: 16.2 mm
